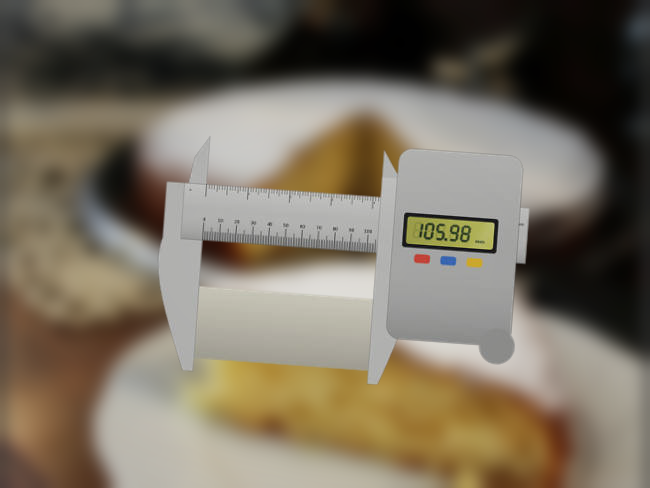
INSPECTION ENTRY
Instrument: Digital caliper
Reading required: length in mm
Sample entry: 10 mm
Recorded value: 105.98 mm
